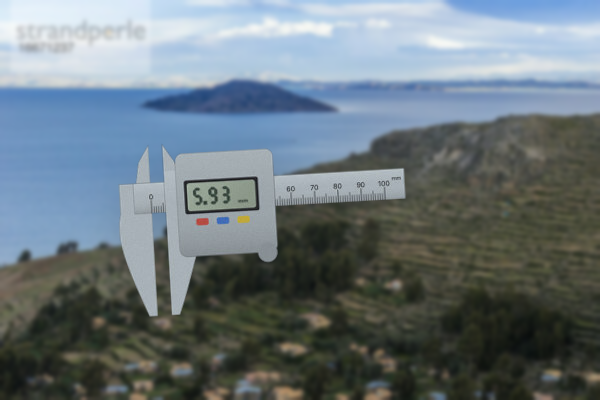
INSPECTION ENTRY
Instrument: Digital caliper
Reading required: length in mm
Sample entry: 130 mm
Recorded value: 5.93 mm
